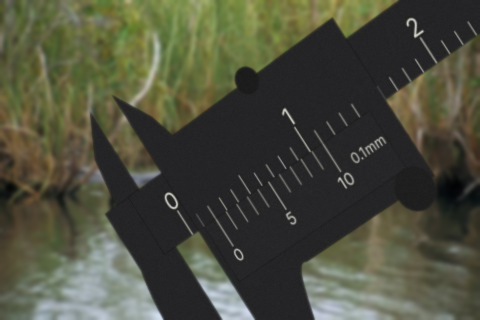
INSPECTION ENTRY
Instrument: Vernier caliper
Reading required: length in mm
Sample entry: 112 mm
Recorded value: 2.0 mm
